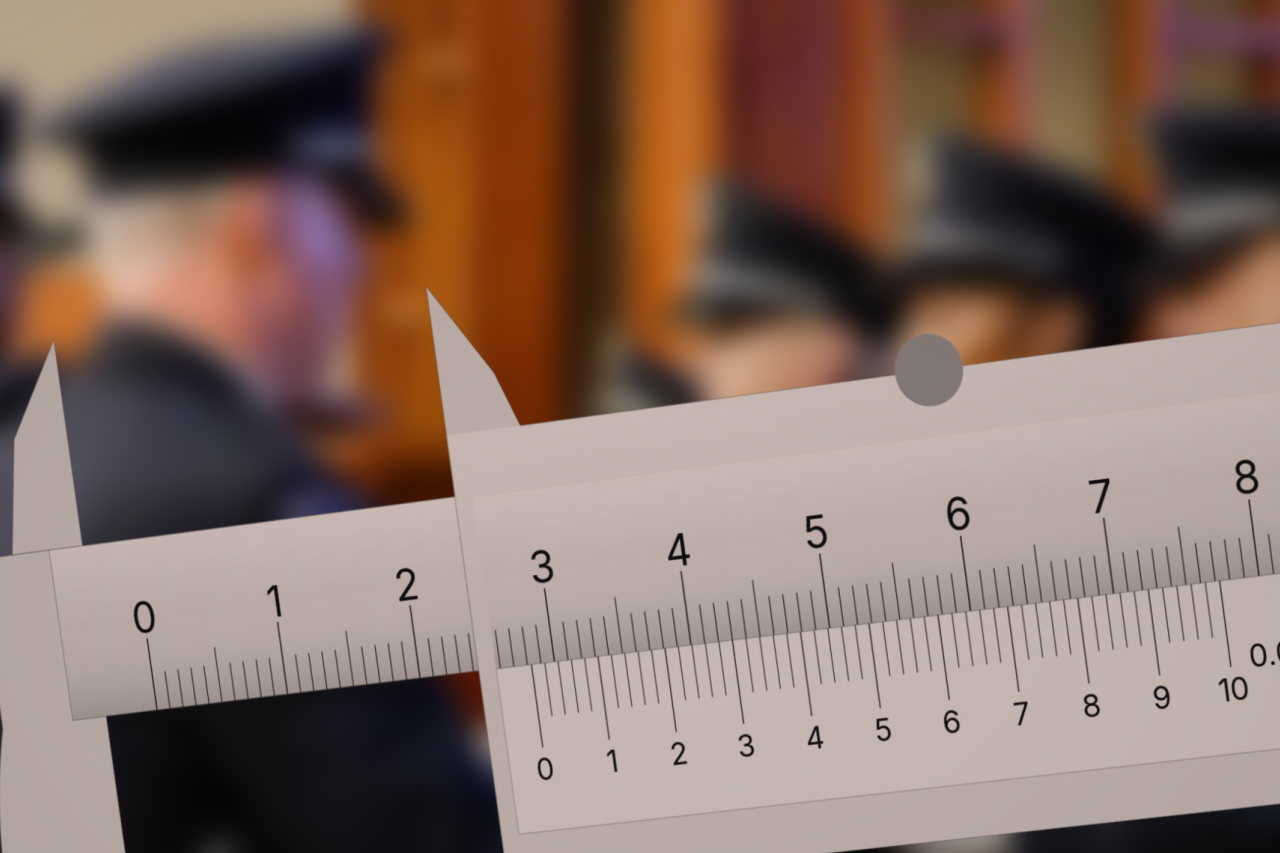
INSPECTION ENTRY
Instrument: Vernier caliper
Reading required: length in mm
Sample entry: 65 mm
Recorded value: 28.3 mm
